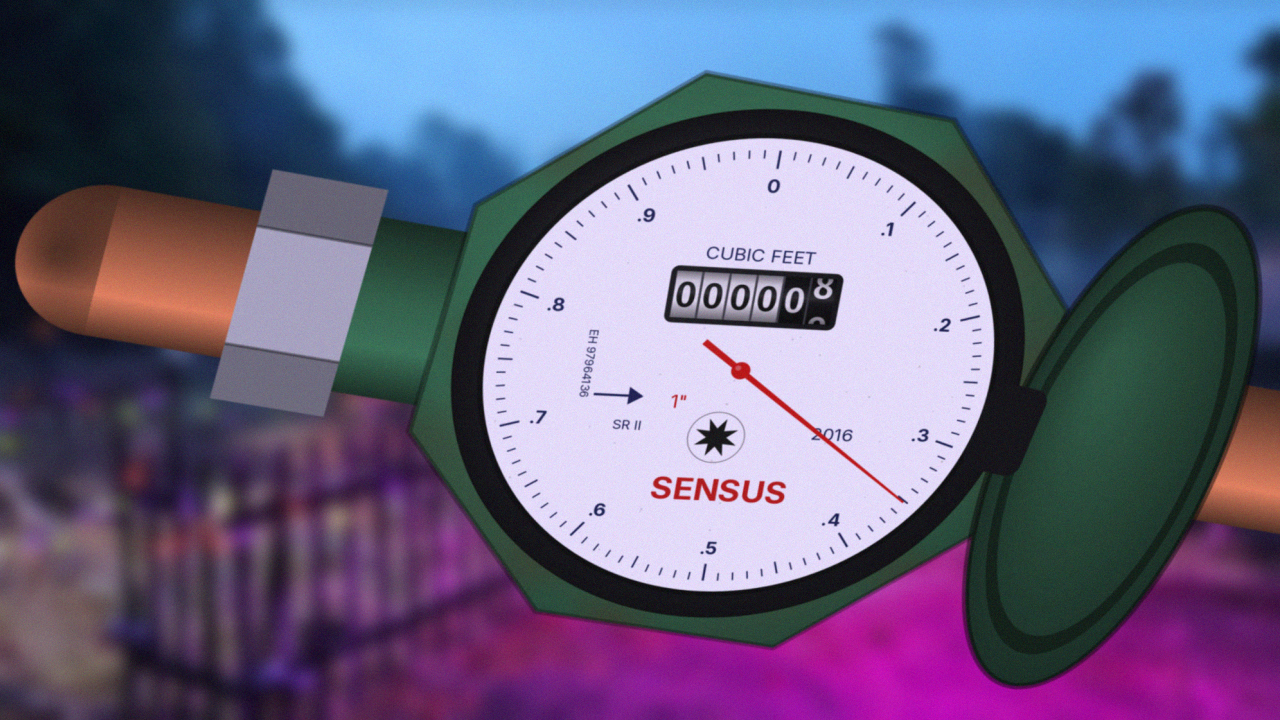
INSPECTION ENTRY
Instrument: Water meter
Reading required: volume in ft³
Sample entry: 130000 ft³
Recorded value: 8.35 ft³
